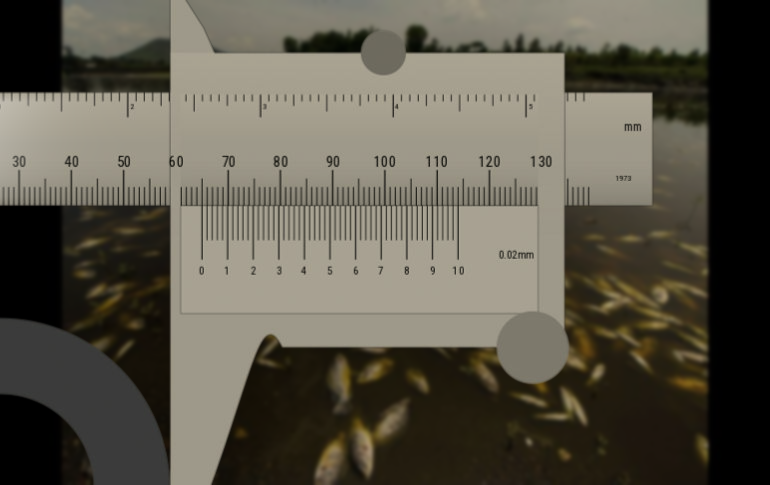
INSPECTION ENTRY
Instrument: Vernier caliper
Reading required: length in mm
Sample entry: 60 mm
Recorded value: 65.0 mm
